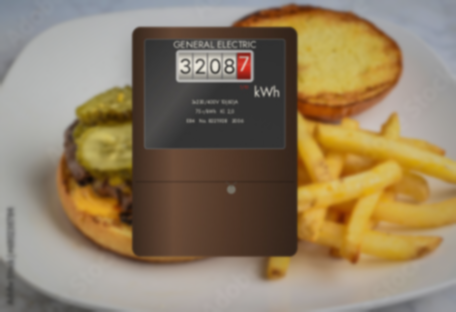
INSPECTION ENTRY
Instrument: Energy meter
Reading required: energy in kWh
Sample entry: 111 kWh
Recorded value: 3208.7 kWh
